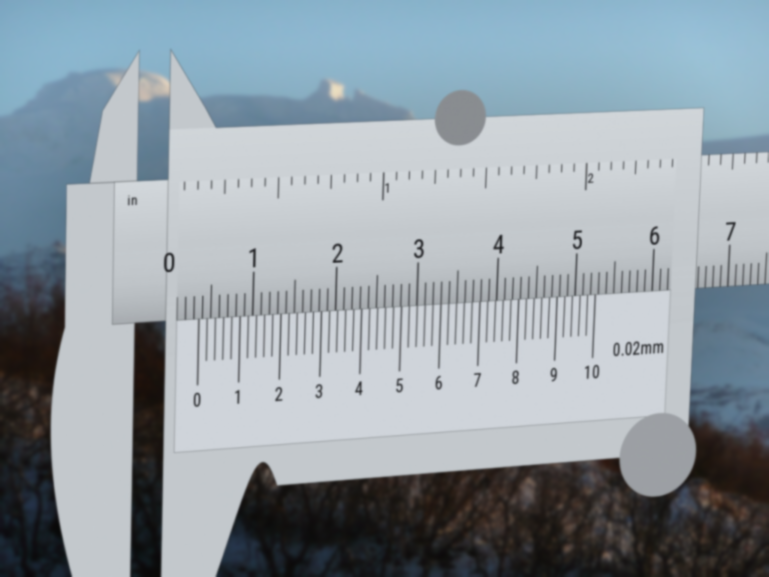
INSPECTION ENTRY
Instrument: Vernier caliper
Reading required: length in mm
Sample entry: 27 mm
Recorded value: 3.6 mm
